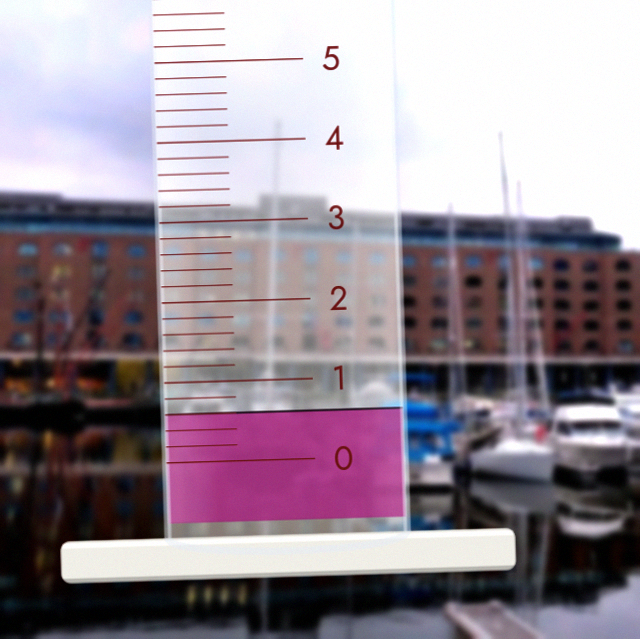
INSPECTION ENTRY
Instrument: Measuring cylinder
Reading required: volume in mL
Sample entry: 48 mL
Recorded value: 0.6 mL
